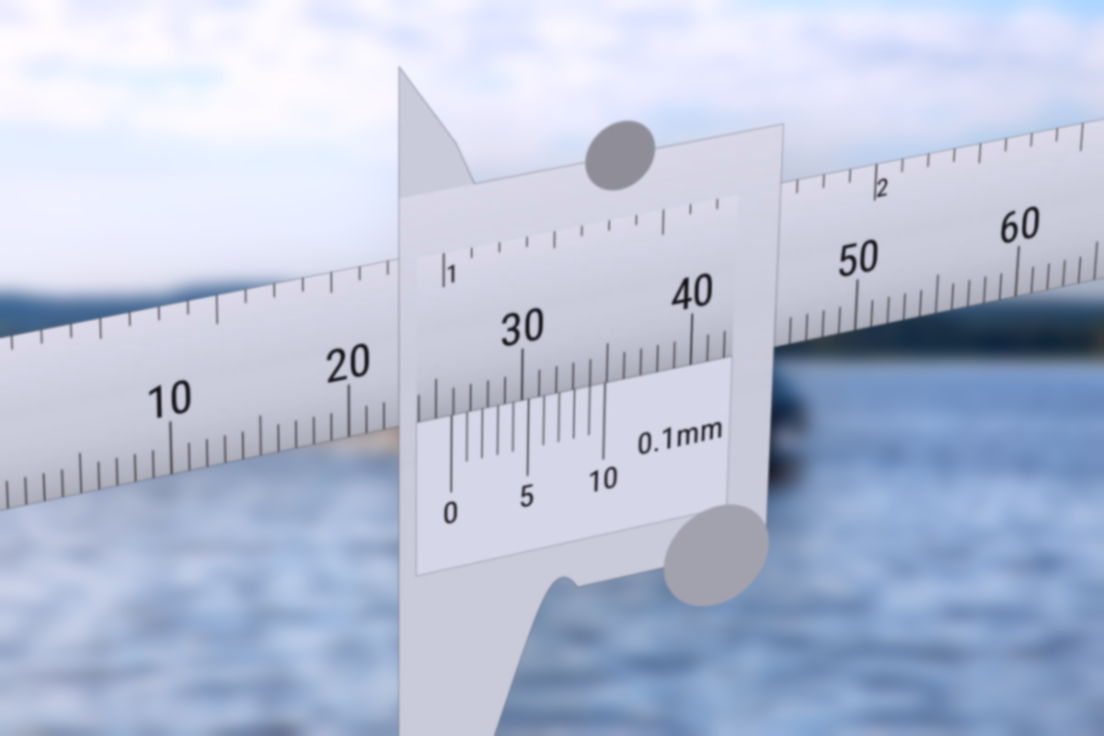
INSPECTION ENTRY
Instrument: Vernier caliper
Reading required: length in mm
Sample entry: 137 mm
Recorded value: 25.9 mm
